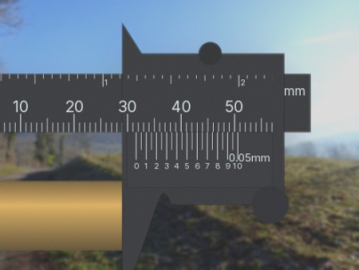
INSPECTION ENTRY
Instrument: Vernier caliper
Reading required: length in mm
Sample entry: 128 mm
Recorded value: 31.6 mm
